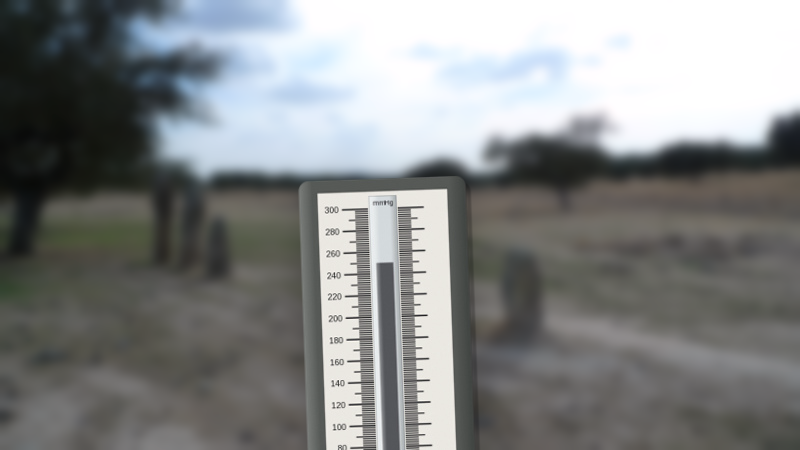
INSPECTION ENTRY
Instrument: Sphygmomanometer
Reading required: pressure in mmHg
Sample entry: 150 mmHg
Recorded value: 250 mmHg
